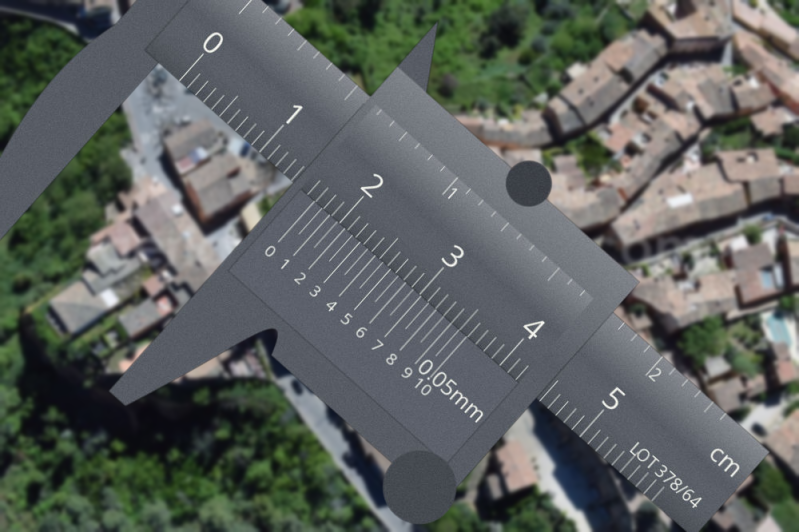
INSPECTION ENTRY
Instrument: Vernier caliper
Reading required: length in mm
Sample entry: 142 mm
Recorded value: 16.9 mm
